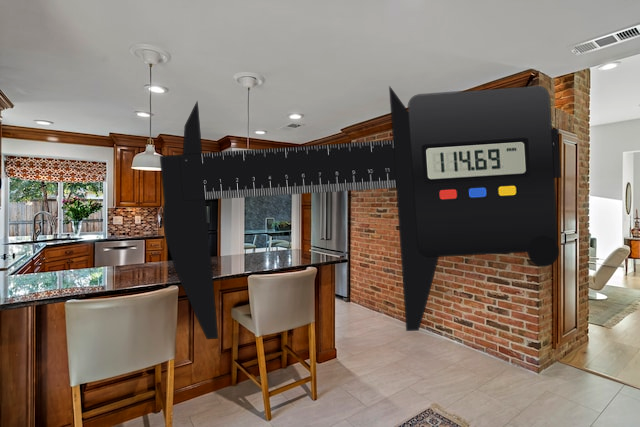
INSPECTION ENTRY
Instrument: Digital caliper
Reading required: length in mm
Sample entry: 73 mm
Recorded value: 114.69 mm
